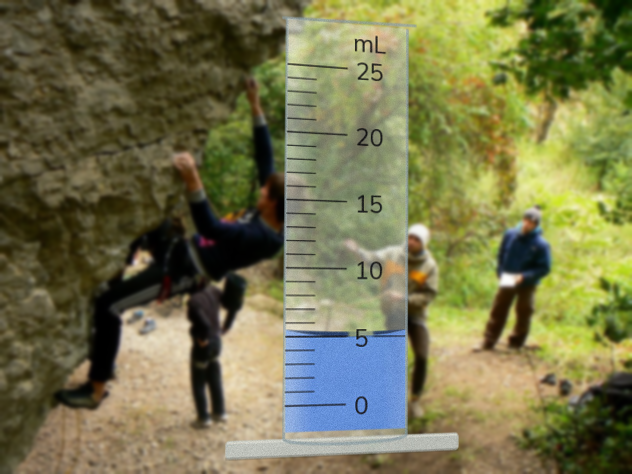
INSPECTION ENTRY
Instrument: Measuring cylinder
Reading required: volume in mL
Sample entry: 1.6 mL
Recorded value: 5 mL
